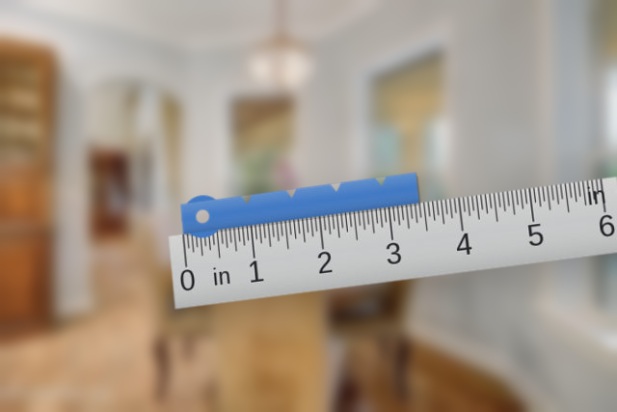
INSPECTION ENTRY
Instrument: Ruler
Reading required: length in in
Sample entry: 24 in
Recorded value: 3.4375 in
